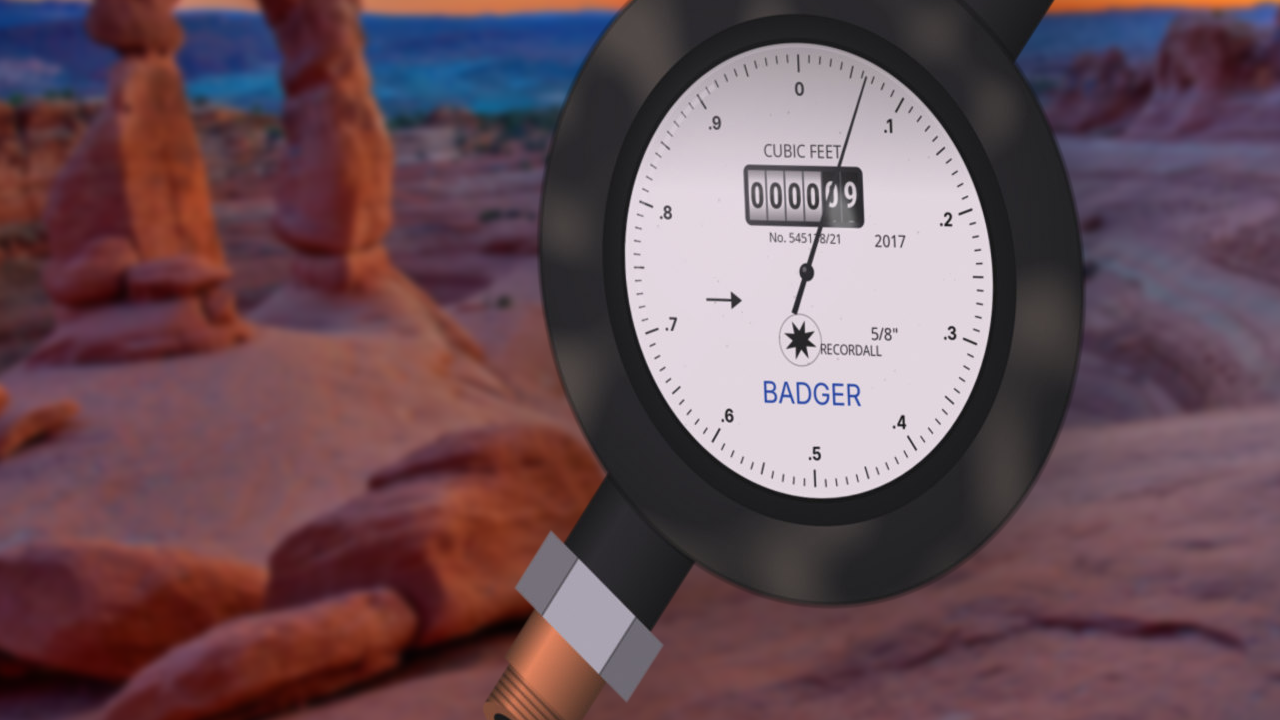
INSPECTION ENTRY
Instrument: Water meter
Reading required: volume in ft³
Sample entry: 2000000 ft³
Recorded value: 9.06 ft³
